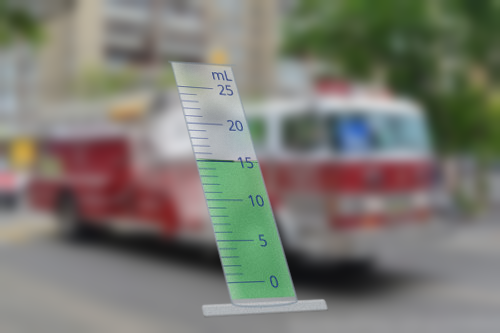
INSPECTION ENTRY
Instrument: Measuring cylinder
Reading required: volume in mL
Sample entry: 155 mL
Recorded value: 15 mL
